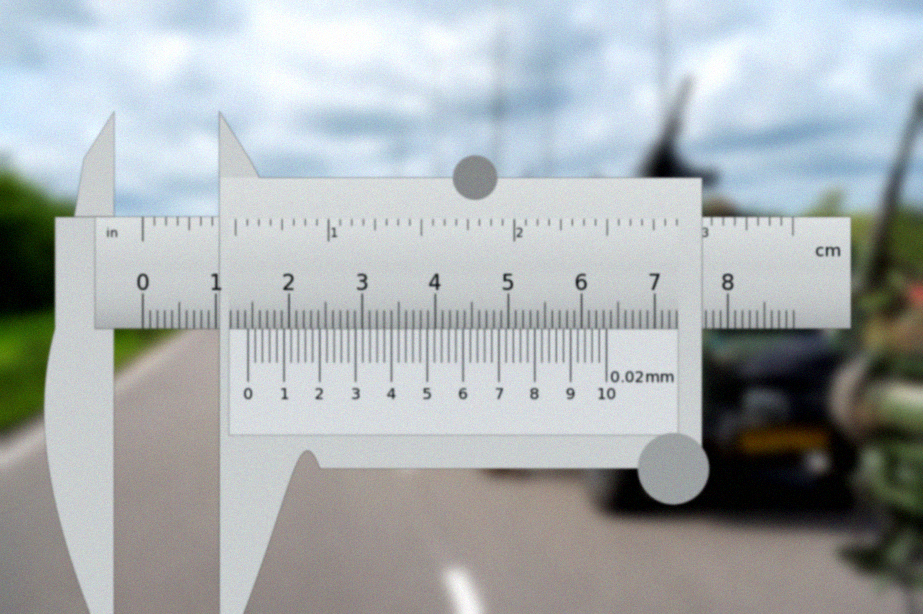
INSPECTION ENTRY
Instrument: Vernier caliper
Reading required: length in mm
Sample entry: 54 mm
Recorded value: 14.4 mm
